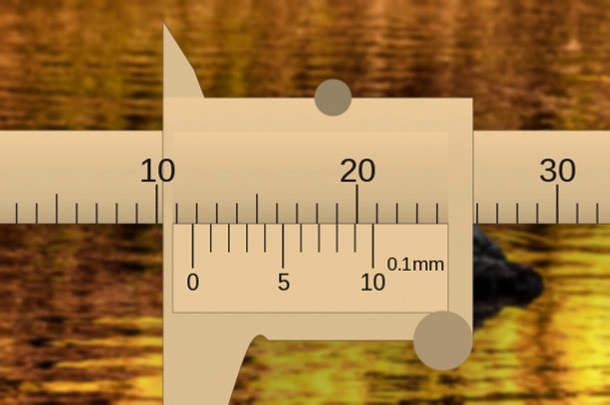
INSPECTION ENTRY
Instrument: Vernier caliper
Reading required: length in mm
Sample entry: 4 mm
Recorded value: 11.8 mm
